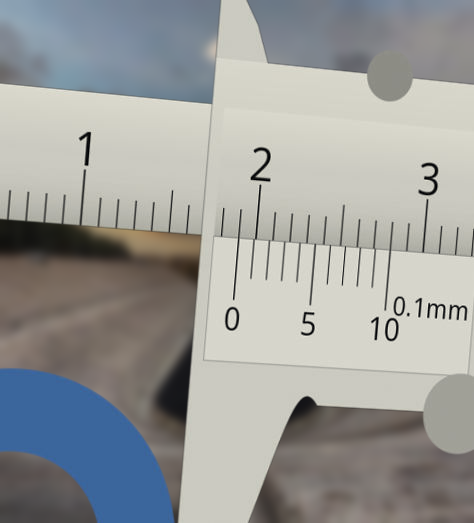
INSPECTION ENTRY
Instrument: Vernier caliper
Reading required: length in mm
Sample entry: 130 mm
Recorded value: 19.0 mm
